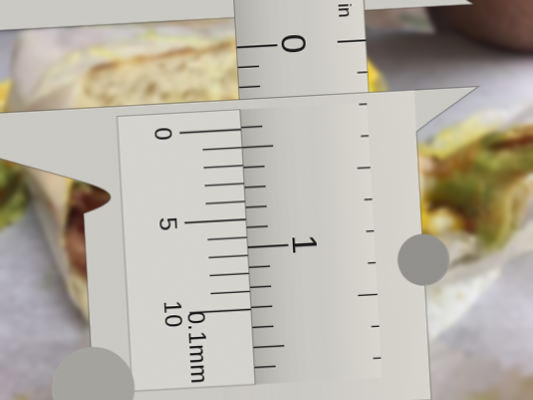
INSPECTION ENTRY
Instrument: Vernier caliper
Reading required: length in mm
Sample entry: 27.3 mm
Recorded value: 4.1 mm
